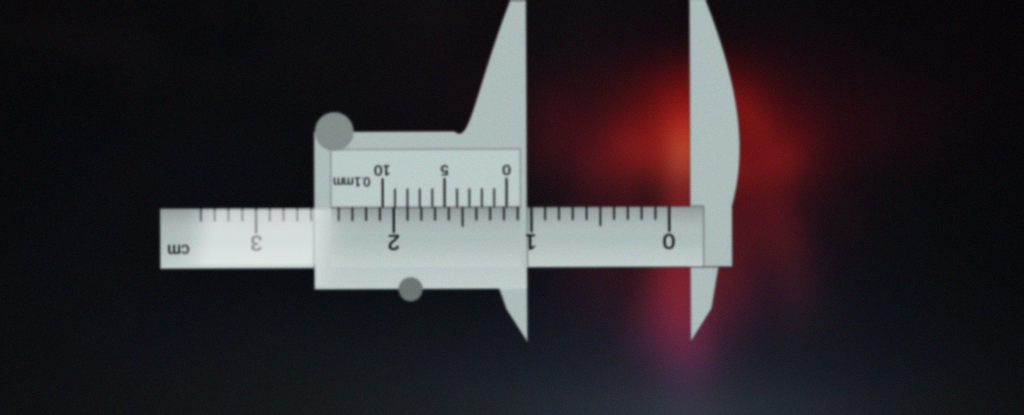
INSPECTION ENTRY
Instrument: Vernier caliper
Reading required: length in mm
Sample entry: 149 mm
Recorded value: 11.8 mm
